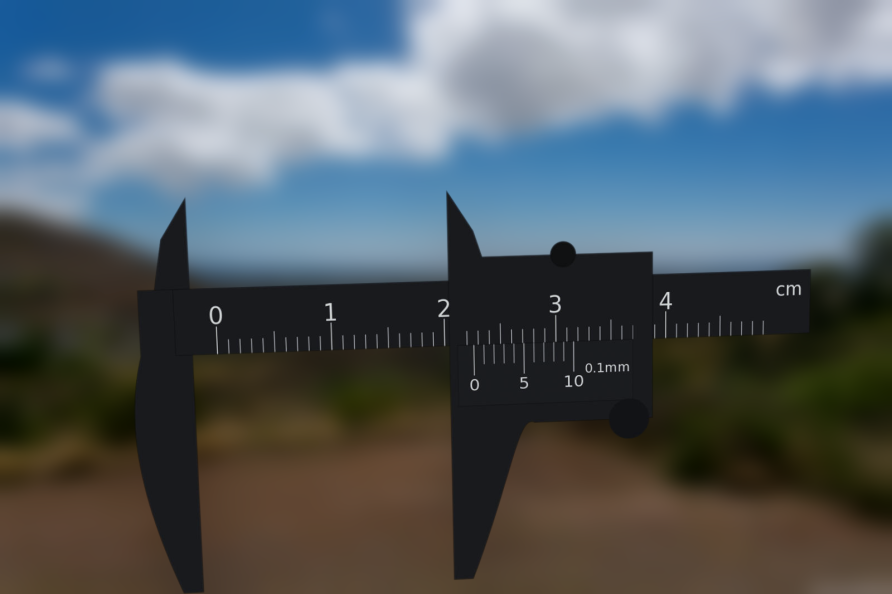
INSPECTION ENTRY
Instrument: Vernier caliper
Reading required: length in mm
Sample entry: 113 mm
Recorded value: 22.6 mm
